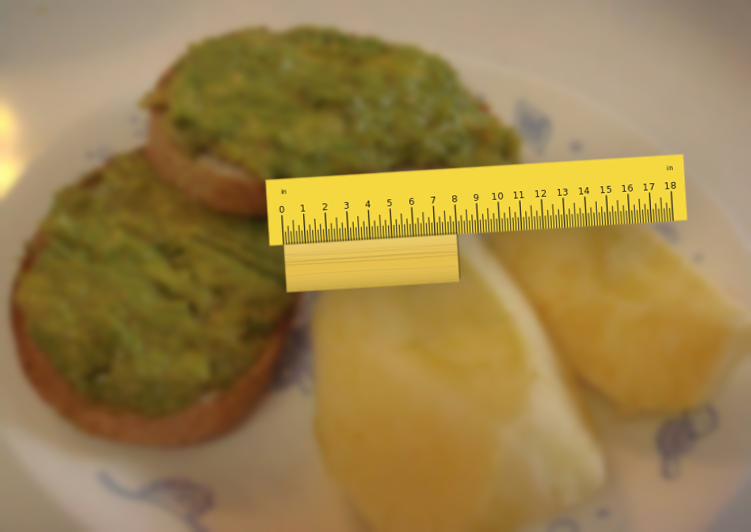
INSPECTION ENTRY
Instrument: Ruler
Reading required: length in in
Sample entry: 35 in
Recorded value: 8 in
